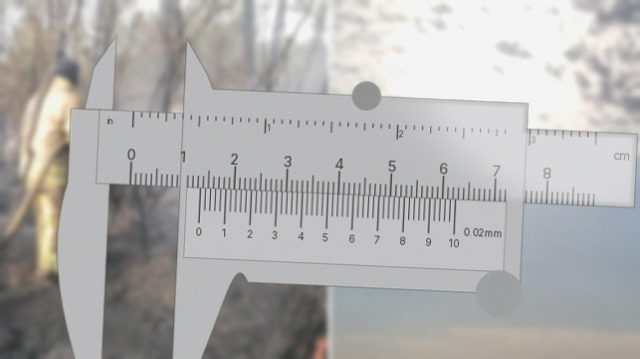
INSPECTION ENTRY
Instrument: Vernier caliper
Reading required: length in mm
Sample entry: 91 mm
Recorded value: 13.5 mm
